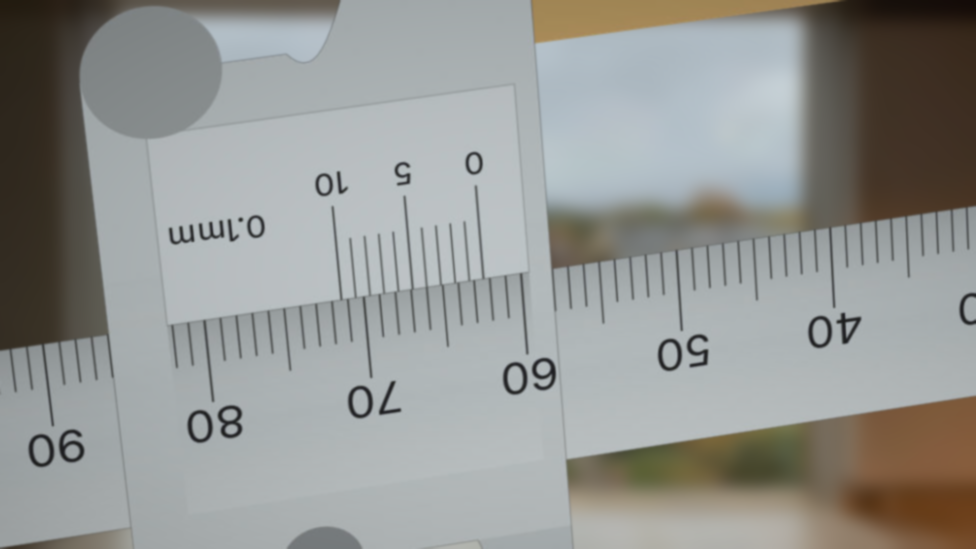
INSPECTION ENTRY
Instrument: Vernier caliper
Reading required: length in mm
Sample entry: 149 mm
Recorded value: 62.4 mm
